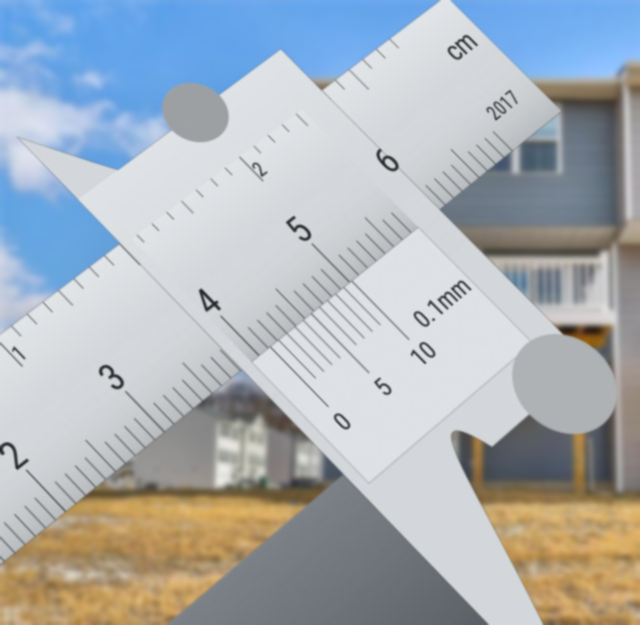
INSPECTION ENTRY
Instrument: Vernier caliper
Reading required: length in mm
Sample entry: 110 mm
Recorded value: 41.2 mm
